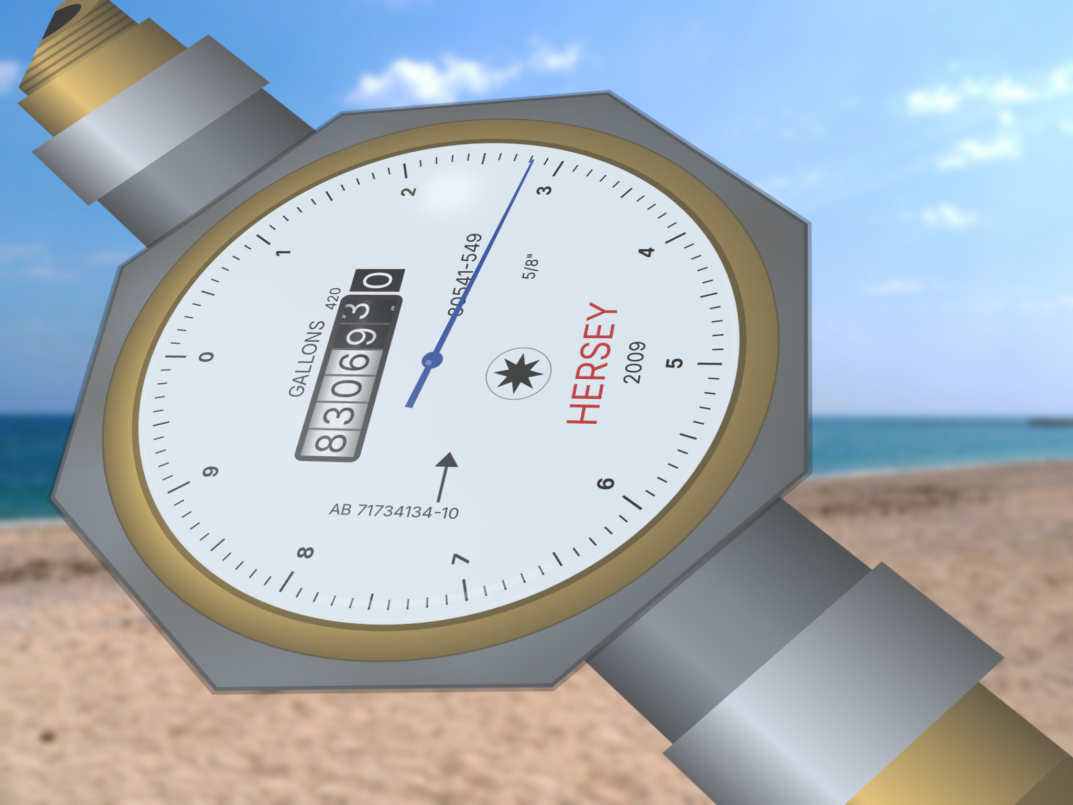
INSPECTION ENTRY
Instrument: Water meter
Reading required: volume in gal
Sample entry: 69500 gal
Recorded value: 8306932.8 gal
